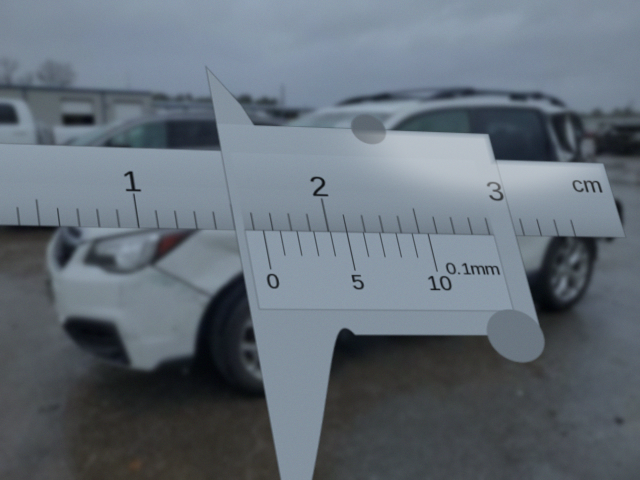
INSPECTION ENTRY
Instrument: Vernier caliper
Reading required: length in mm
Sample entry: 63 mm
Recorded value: 16.5 mm
